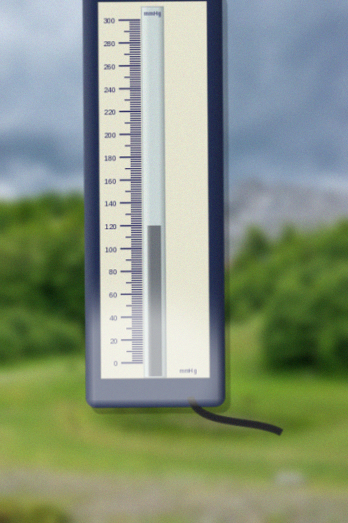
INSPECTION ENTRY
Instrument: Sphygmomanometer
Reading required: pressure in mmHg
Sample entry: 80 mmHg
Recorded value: 120 mmHg
